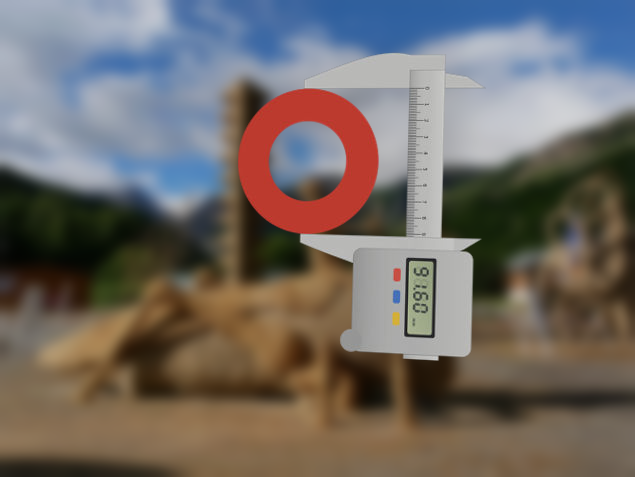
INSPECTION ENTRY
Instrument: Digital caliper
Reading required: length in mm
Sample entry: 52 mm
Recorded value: 91.60 mm
